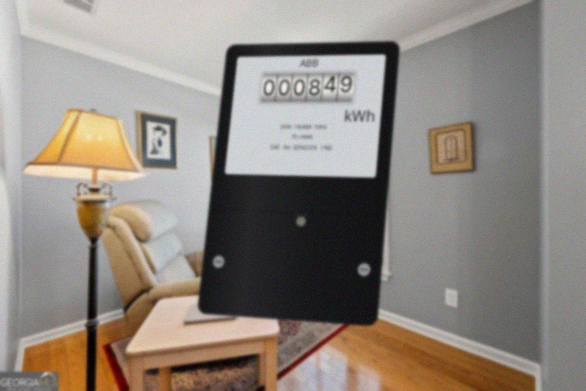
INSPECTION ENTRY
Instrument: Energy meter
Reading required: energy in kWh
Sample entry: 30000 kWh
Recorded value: 849 kWh
